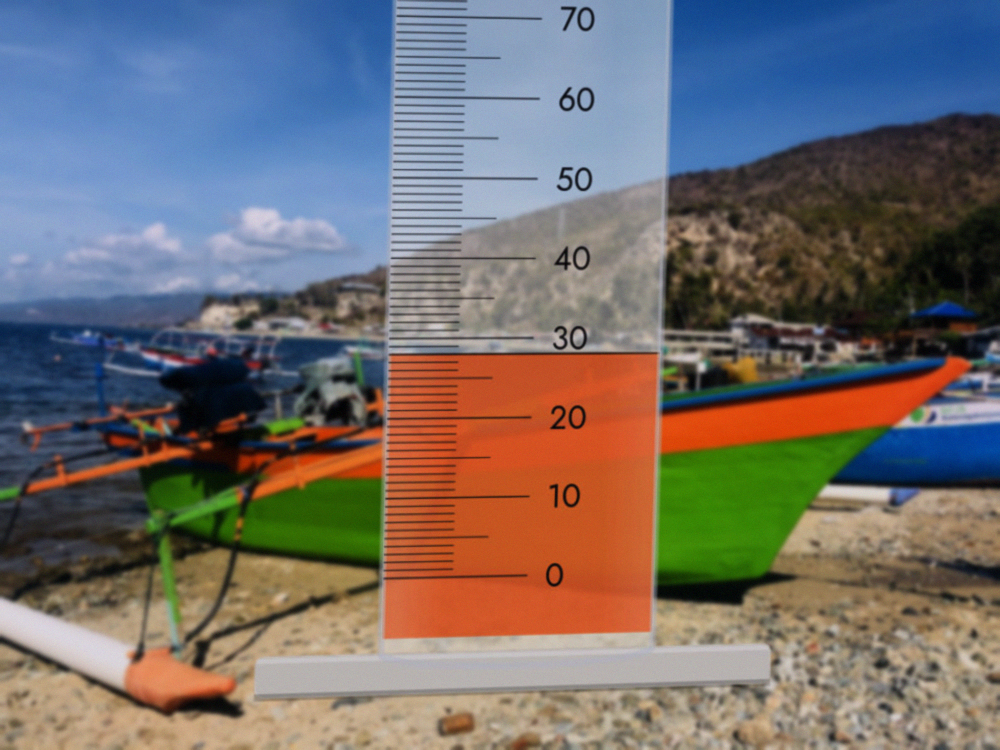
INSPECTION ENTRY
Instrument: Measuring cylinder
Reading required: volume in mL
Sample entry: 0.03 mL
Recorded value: 28 mL
